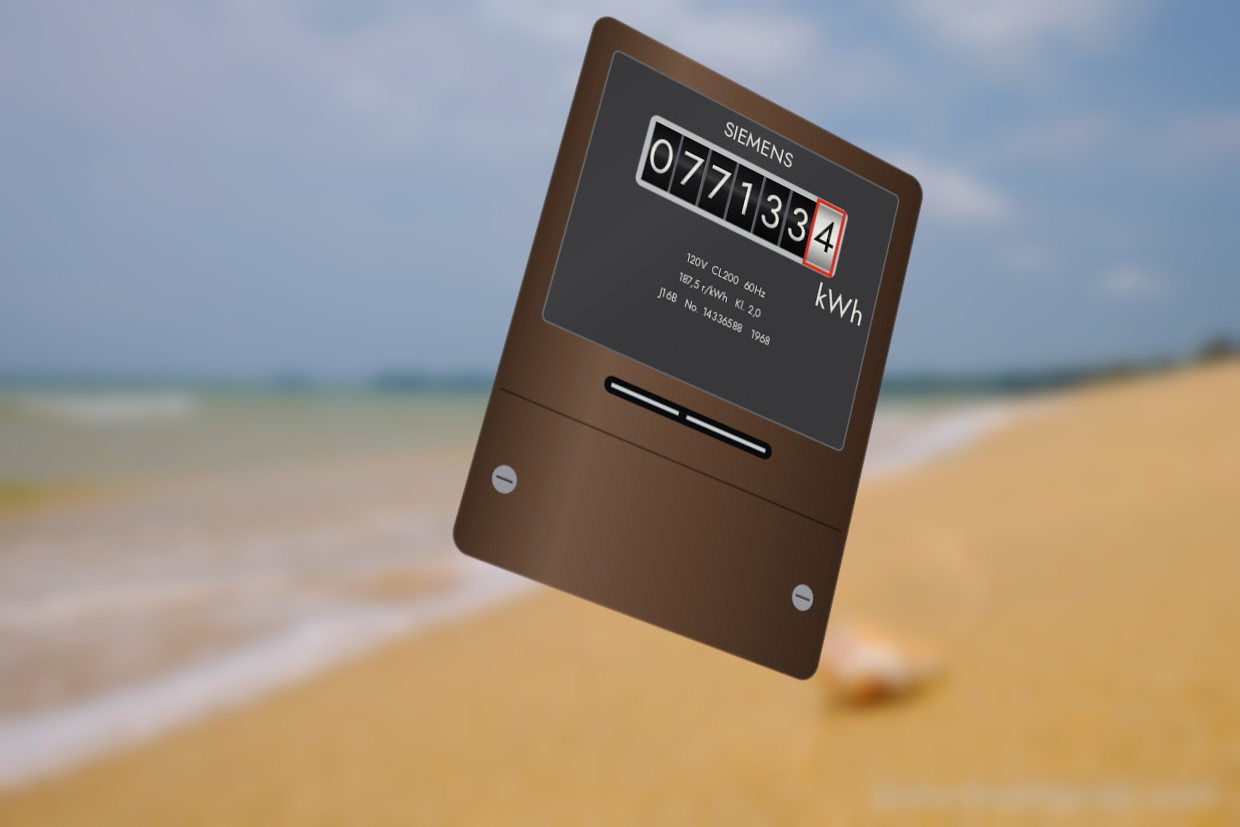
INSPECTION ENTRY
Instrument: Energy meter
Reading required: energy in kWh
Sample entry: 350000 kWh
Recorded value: 77133.4 kWh
